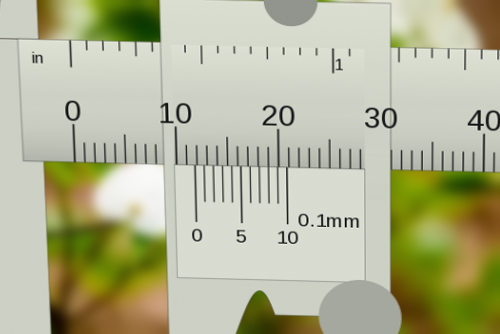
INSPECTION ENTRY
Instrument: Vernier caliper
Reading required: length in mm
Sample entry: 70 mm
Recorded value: 11.8 mm
